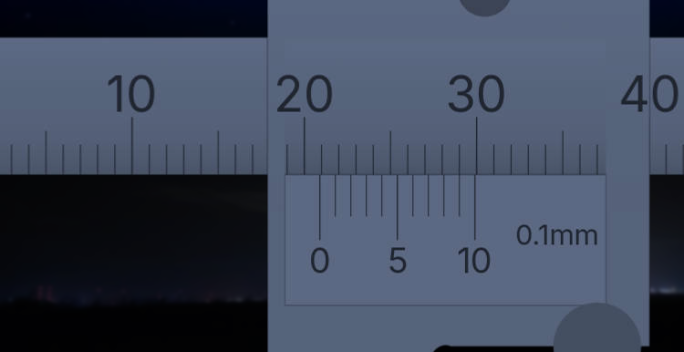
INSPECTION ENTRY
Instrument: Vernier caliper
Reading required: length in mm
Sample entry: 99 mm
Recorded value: 20.9 mm
